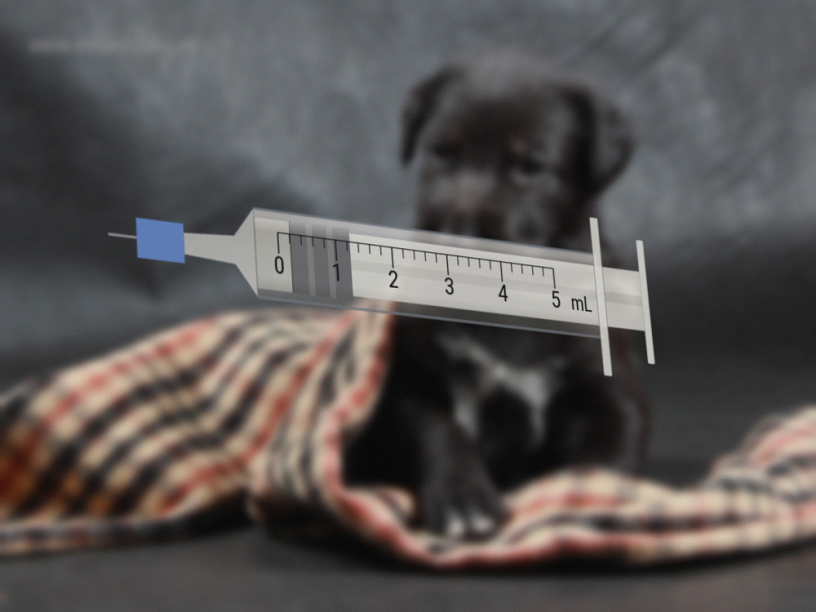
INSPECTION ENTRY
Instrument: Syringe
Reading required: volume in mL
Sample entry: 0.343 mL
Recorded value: 0.2 mL
